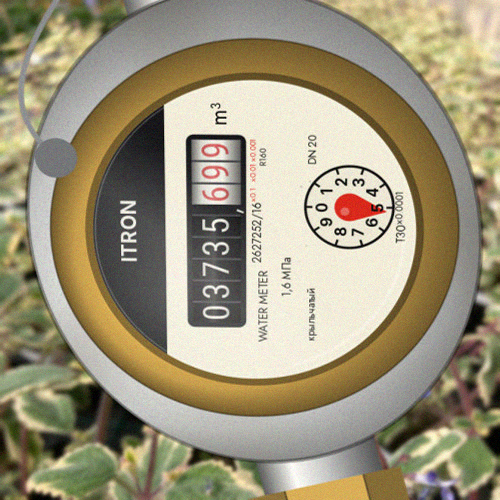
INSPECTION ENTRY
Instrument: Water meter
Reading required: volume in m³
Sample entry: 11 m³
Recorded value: 3735.6995 m³
